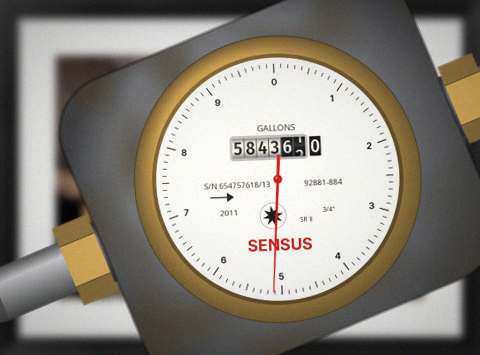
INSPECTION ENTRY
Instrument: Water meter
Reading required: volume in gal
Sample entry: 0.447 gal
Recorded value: 5843615.1 gal
